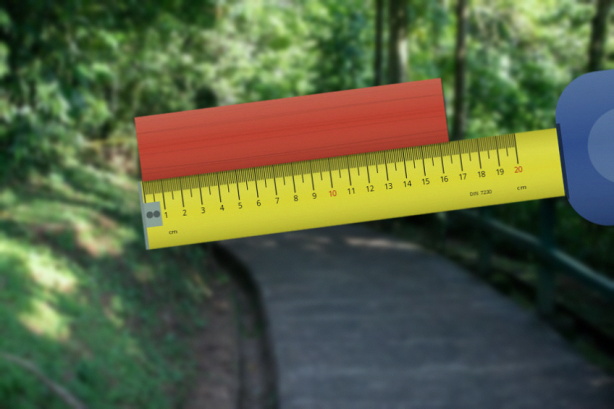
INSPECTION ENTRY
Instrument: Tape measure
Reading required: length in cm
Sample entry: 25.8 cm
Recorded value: 16.5 cm
